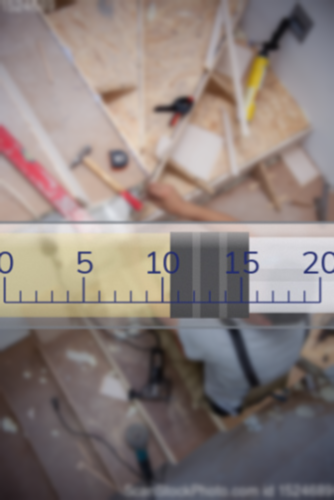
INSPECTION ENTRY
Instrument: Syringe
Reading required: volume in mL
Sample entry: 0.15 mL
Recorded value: 10.5 mL
